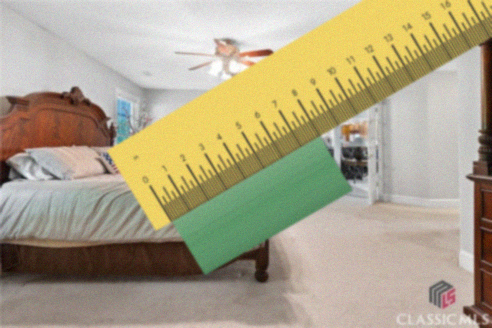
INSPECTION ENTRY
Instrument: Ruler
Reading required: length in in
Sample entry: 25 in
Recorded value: 8 in
